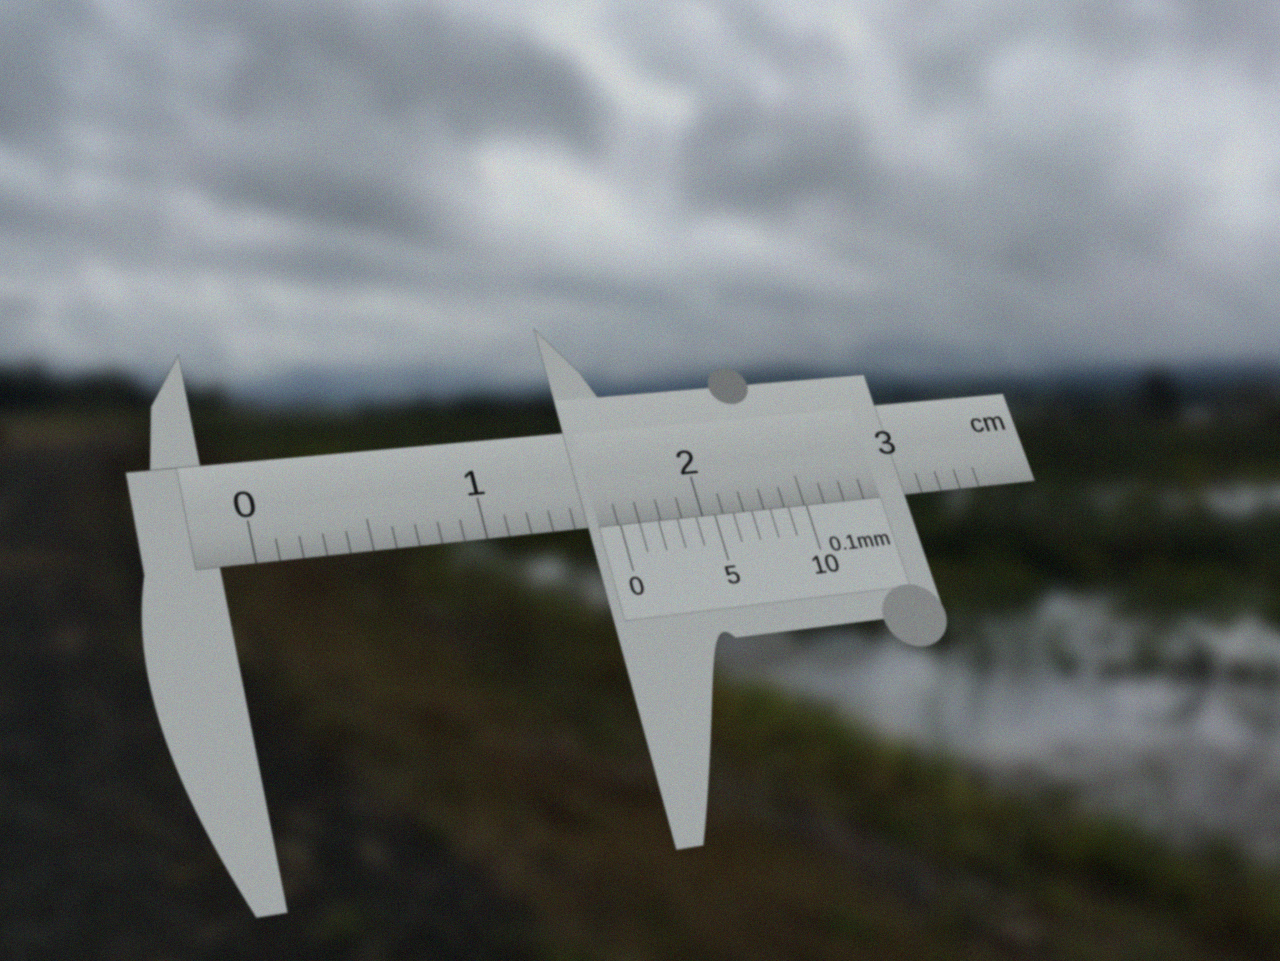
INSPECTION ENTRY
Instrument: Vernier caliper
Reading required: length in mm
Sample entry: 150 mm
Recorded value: 16.1 mm
